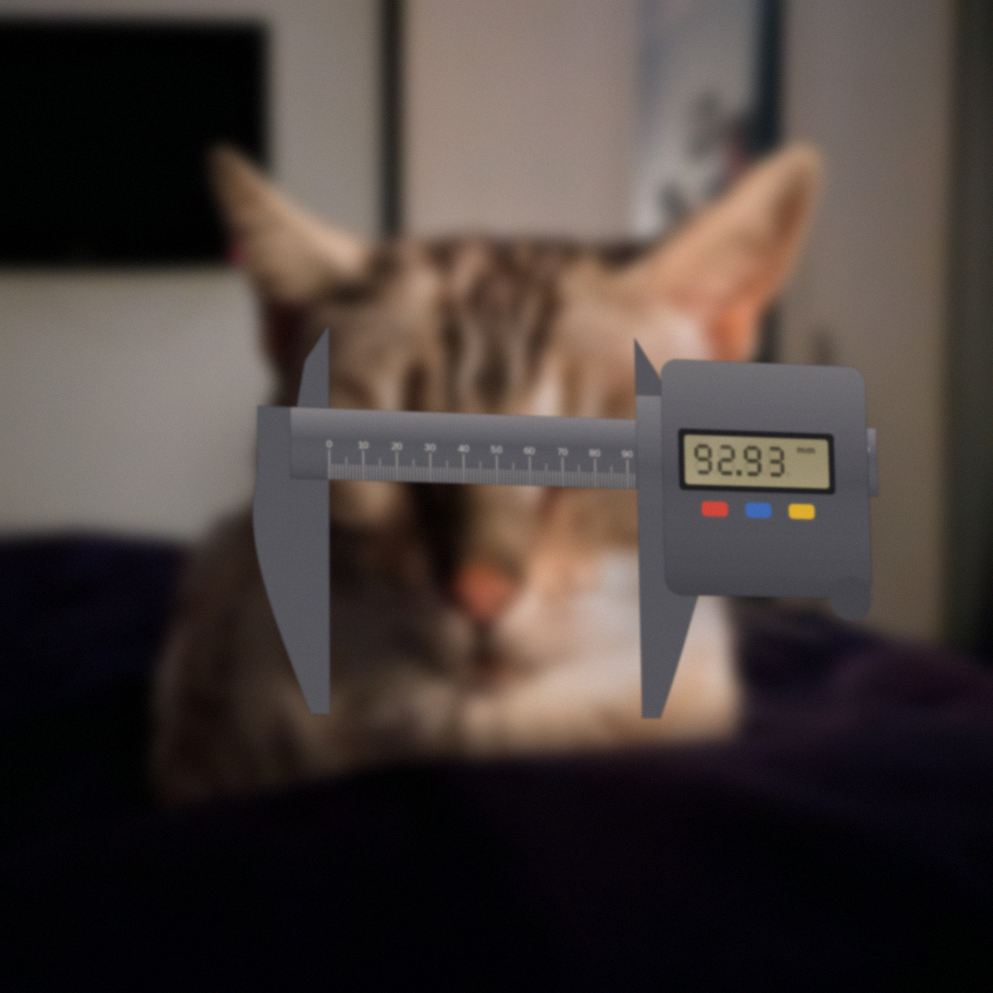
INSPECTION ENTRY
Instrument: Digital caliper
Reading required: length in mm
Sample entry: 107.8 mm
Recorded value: 92.93 mm
